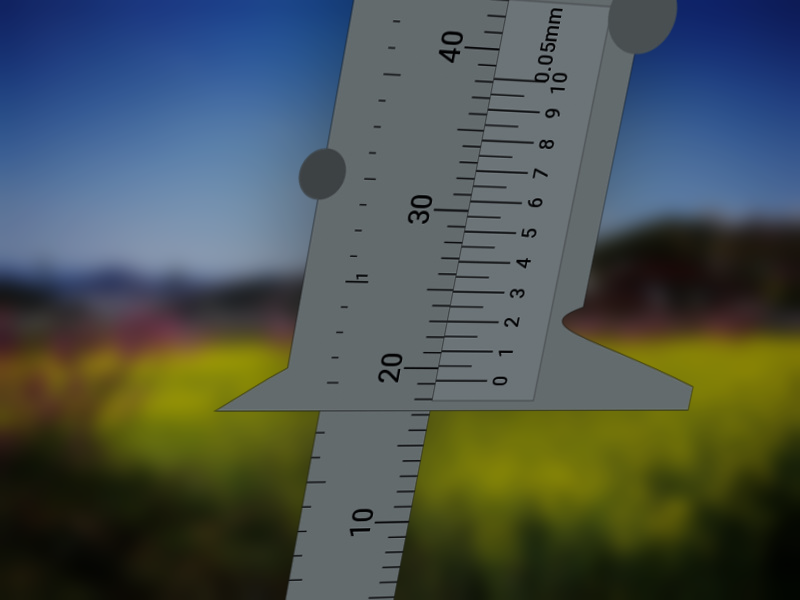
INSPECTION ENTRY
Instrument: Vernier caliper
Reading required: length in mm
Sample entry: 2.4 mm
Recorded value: 19.2 mm
